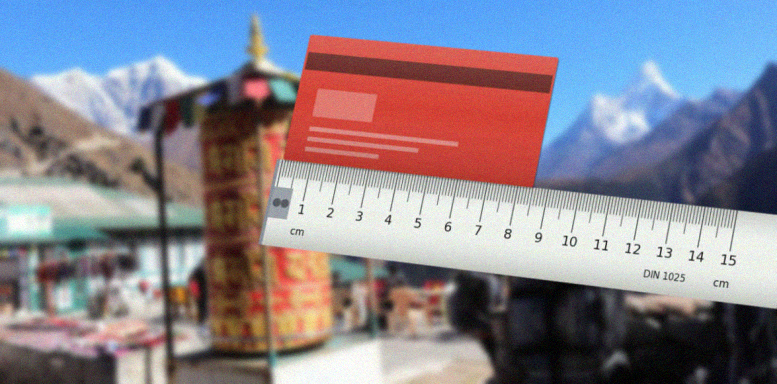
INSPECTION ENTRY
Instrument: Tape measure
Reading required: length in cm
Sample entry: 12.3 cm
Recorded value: 8.5 cm
